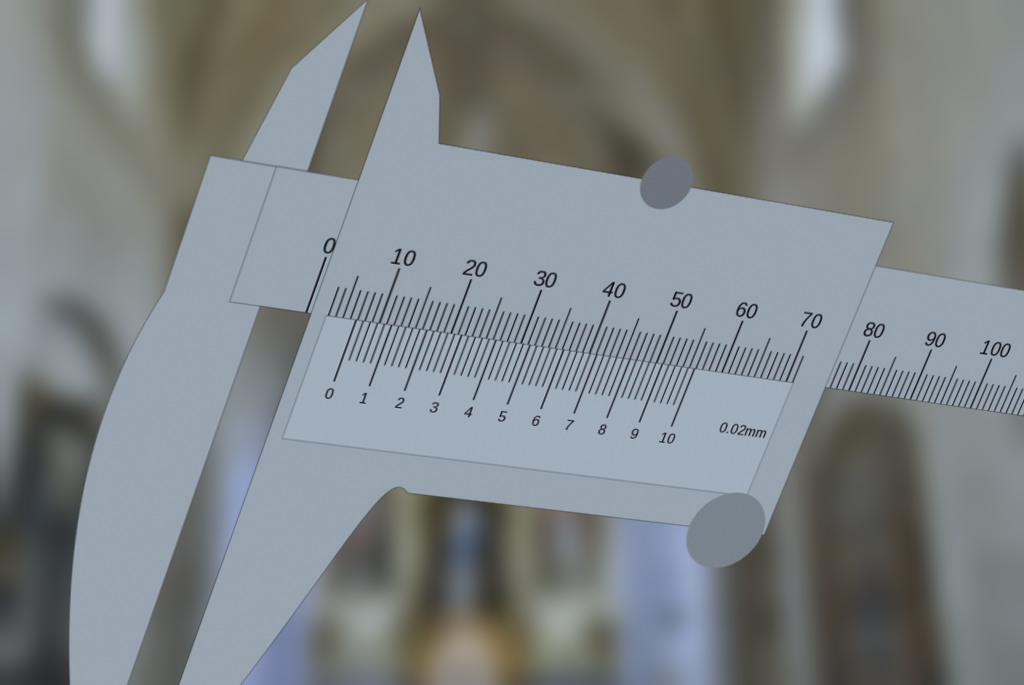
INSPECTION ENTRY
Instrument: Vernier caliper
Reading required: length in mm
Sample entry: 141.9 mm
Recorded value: 6.8 mm
